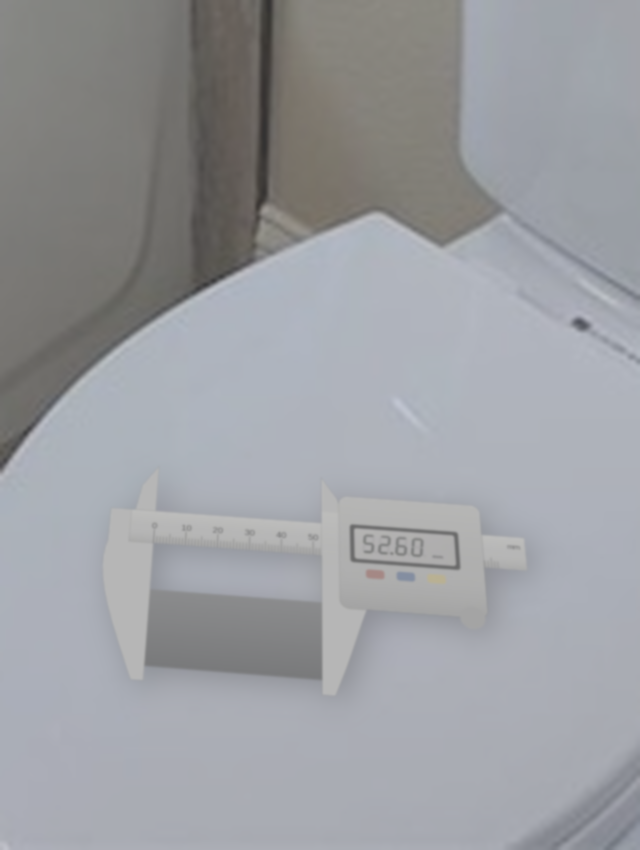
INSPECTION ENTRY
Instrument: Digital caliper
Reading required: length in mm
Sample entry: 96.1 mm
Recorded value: 52.60 mm
